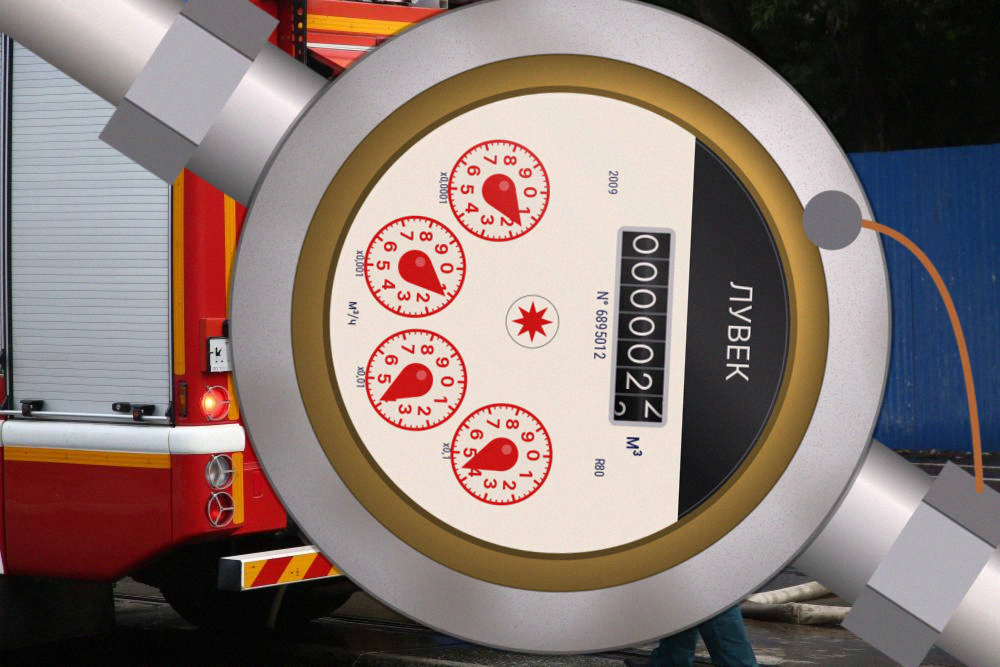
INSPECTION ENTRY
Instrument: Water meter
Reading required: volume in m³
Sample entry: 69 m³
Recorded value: 22.4411 m³
